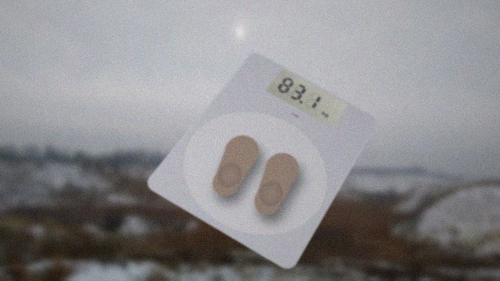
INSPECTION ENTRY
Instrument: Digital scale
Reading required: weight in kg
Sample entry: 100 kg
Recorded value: 83.1 kg
